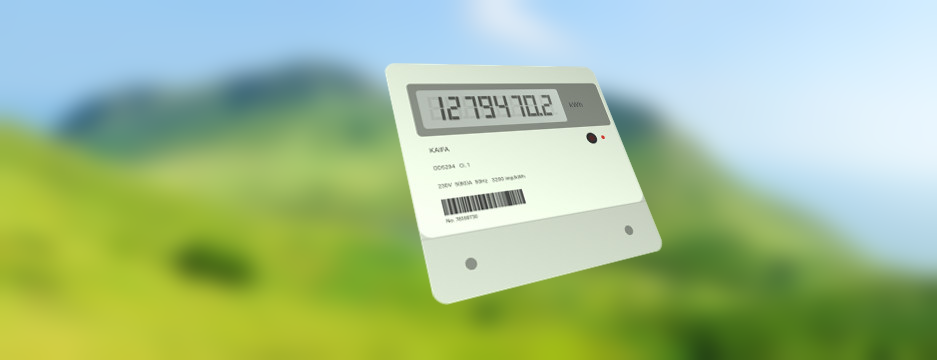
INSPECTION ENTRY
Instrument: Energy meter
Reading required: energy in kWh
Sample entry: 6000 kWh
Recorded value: 1279470.2 kWh
